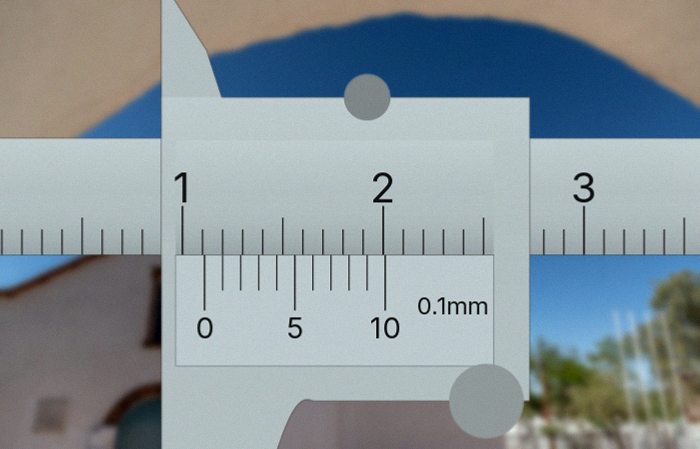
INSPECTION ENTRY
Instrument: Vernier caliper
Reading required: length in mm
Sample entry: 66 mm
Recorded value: 11.1 mm
